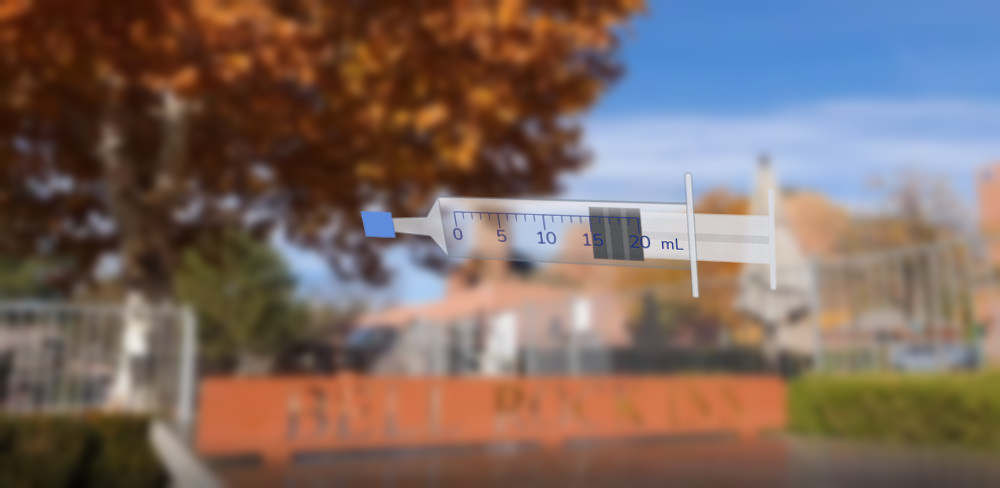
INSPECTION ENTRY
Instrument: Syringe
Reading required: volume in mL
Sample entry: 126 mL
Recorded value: 15 mL
